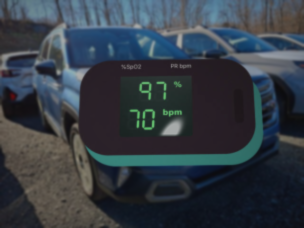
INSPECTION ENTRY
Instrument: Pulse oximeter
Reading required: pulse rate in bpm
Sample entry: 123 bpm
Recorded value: 70 bpm
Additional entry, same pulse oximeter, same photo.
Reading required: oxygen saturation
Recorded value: 97 %
